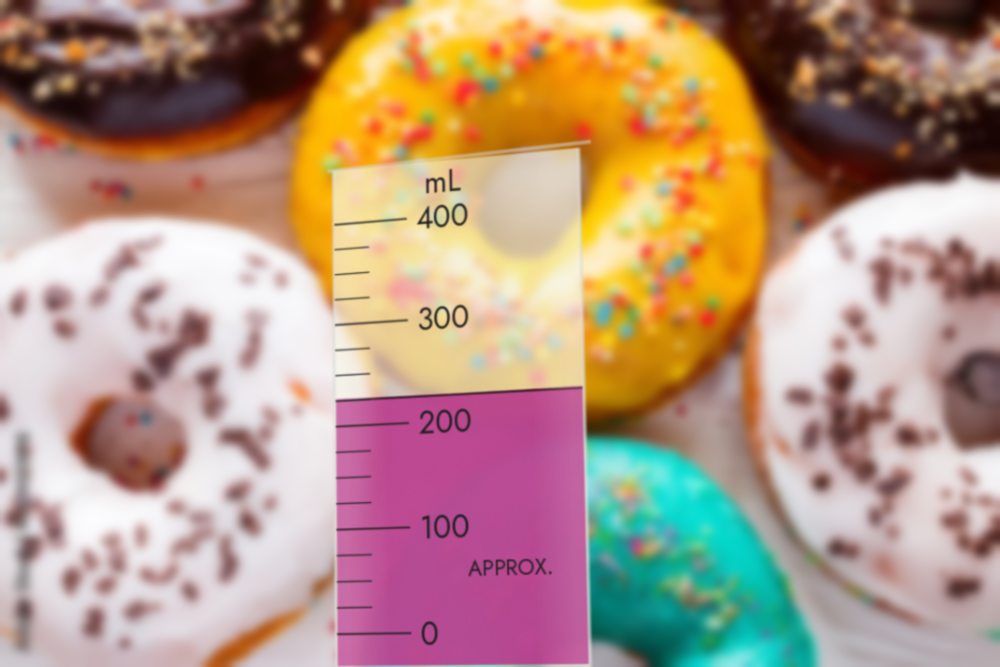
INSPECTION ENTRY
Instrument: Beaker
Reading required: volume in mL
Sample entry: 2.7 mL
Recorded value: 225 mL
